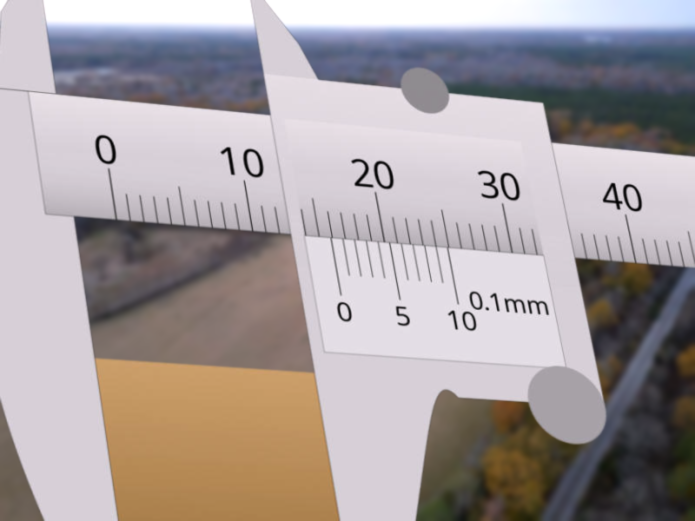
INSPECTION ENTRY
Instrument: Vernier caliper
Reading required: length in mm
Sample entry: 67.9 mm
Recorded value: 15.9 mm
